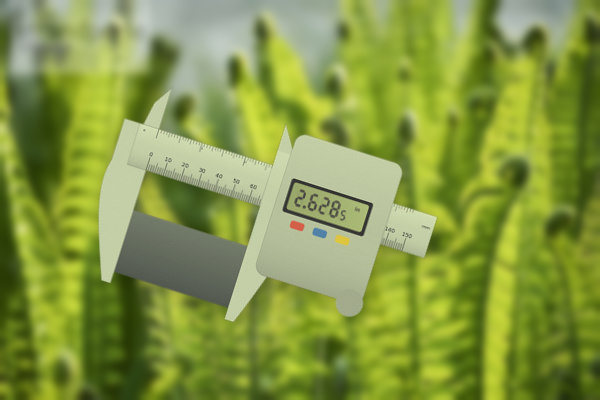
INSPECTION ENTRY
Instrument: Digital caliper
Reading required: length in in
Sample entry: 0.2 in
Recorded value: 2.6285 in
